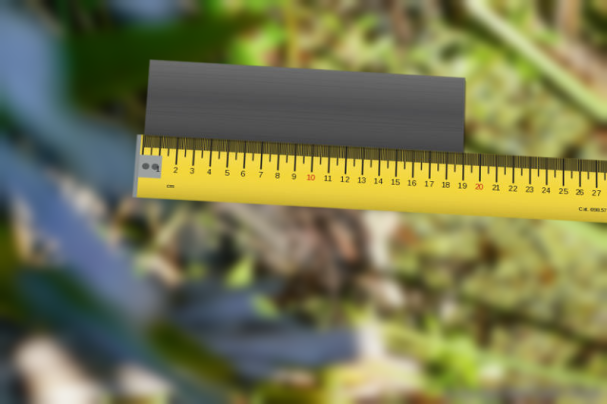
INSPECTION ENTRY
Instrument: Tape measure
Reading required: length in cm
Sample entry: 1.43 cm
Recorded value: 19 cm
